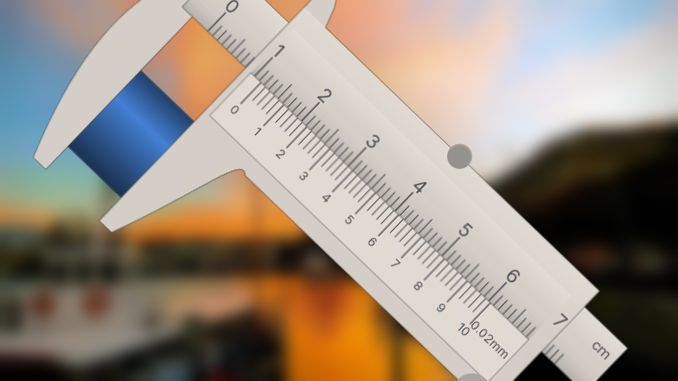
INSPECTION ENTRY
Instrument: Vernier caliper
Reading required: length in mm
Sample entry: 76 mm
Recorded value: 11.4 mm
